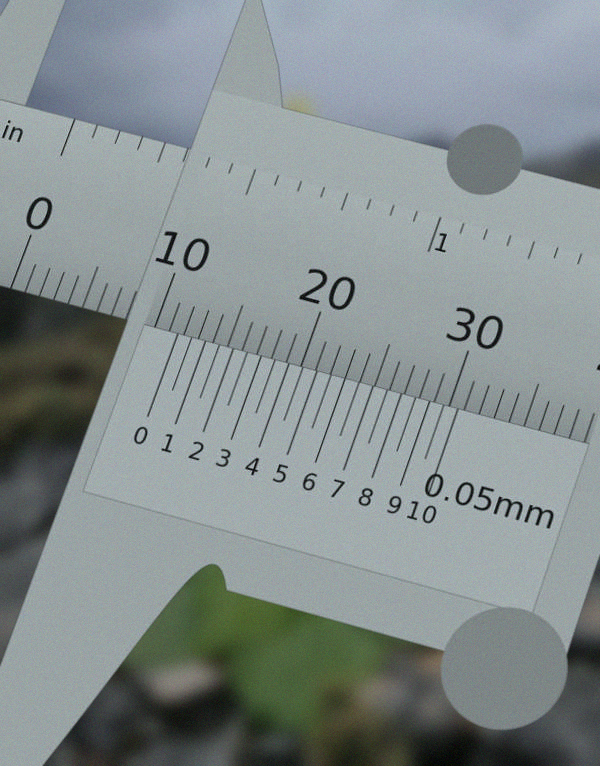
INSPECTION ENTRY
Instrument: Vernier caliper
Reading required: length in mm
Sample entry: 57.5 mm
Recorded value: 11.6 mm
